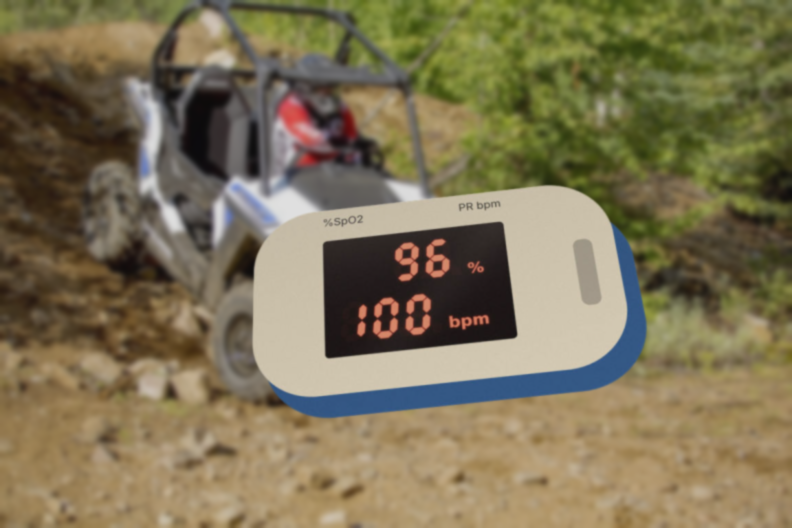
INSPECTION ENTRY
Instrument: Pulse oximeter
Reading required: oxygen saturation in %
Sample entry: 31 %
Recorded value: 96 %
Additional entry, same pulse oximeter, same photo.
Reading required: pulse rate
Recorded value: 100 bpm
